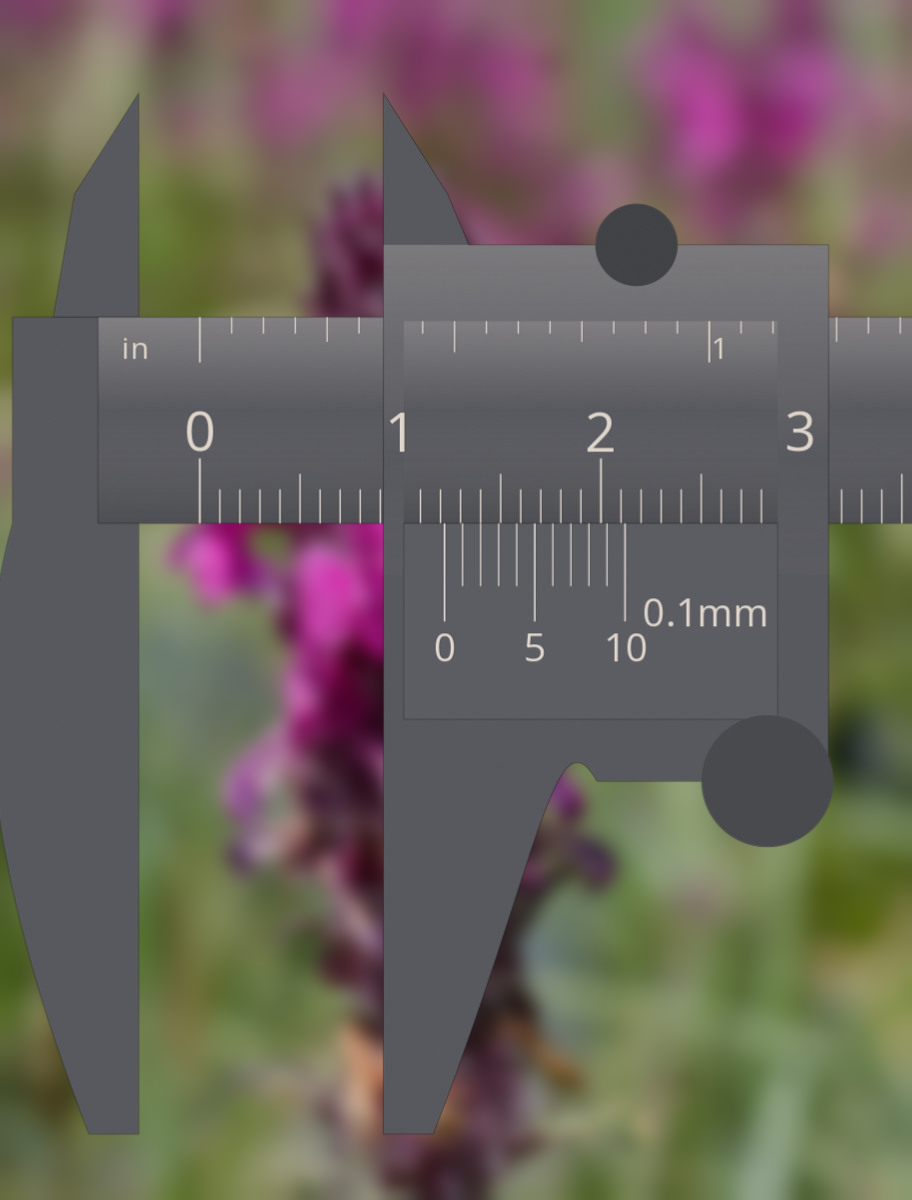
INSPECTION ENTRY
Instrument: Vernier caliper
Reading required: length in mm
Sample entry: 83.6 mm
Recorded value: 12.2 mm
